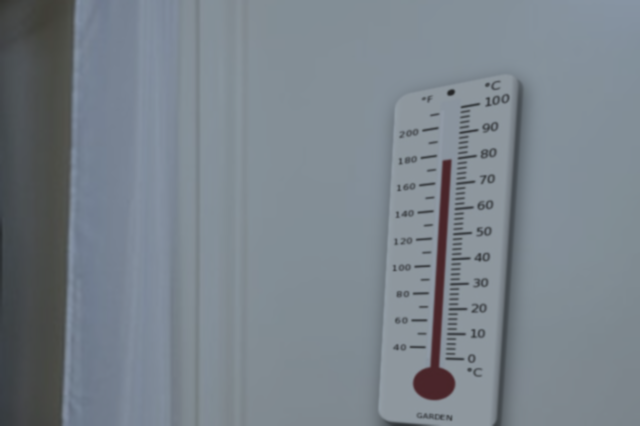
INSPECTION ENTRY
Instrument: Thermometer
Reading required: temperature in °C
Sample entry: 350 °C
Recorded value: 80 °C
